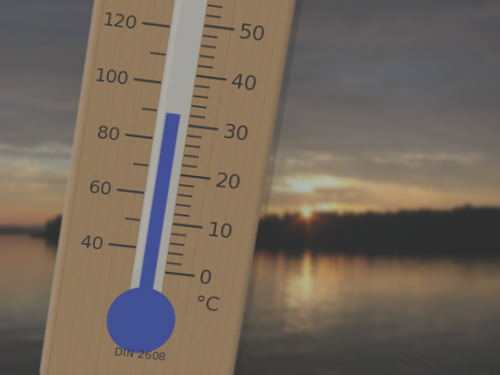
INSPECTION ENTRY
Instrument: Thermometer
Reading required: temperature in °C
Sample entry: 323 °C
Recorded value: 32 °C
